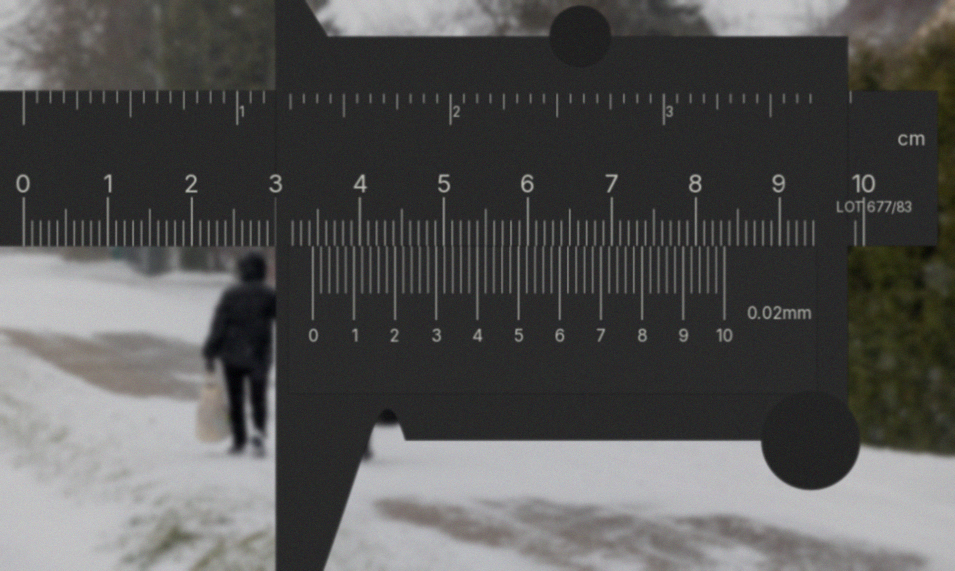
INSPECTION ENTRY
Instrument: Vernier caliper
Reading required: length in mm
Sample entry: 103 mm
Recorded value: 34.4 mm
